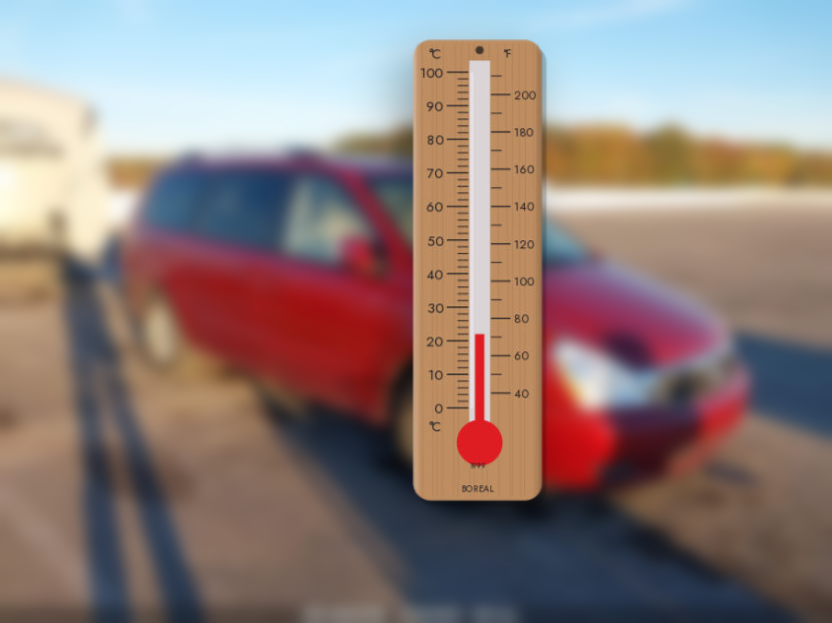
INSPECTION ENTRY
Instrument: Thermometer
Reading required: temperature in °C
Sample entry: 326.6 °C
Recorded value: 22 °C
